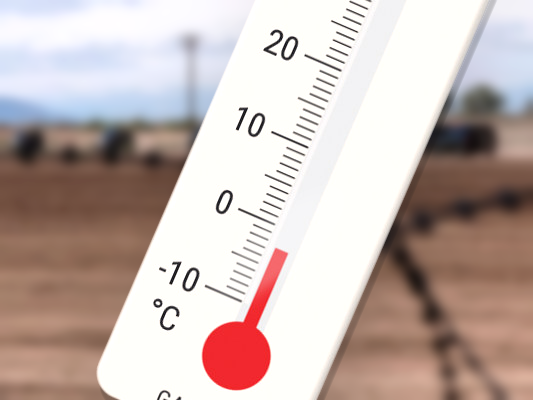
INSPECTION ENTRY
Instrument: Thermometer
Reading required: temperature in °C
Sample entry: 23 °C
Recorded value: -2.5 °C
